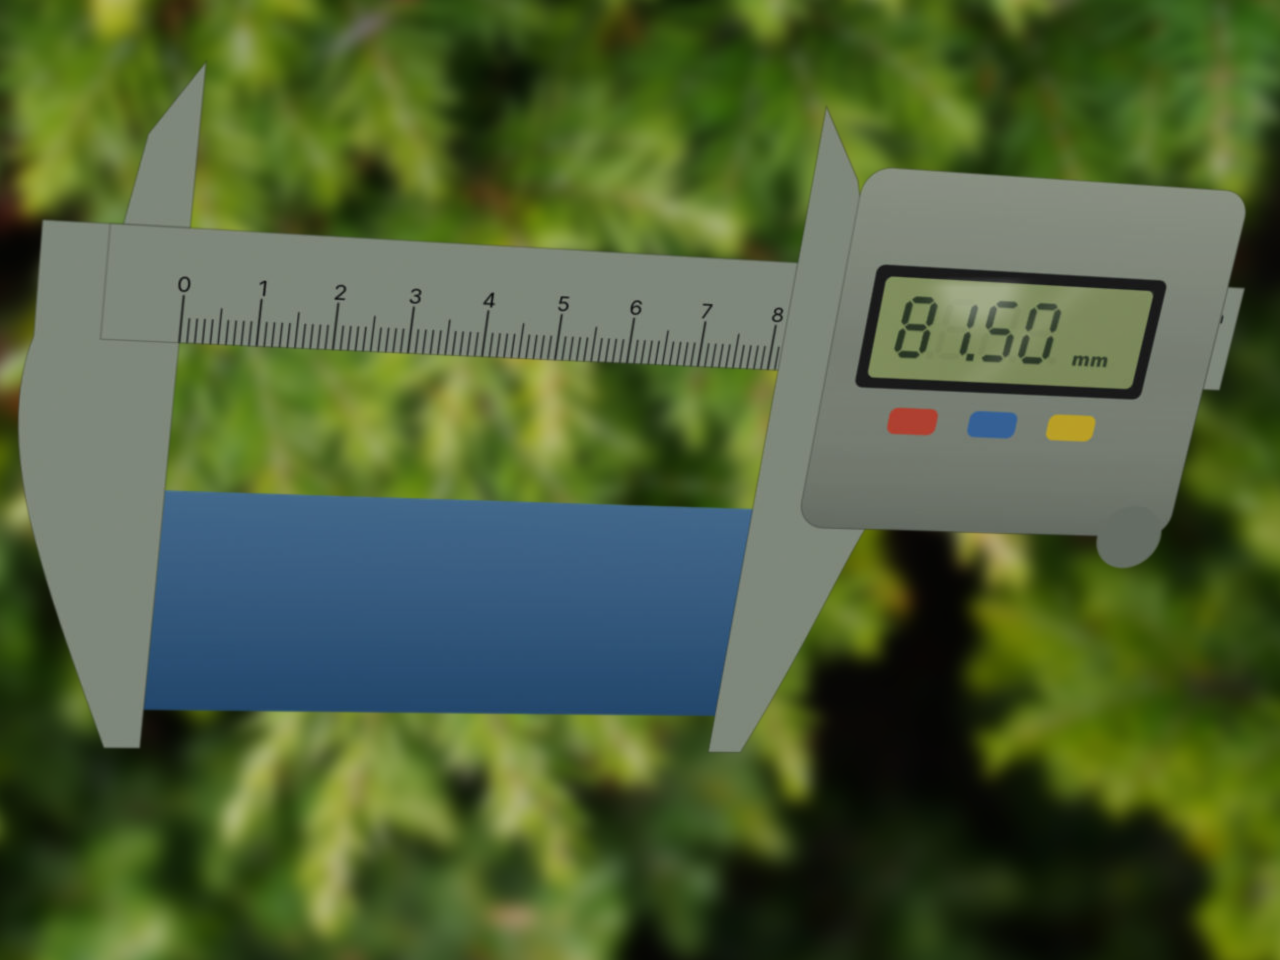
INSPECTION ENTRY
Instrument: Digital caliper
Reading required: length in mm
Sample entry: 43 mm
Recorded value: 81.50 mm
